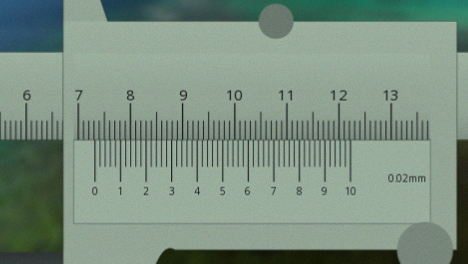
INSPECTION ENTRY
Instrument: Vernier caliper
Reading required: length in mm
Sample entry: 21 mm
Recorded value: 73.2 mm
